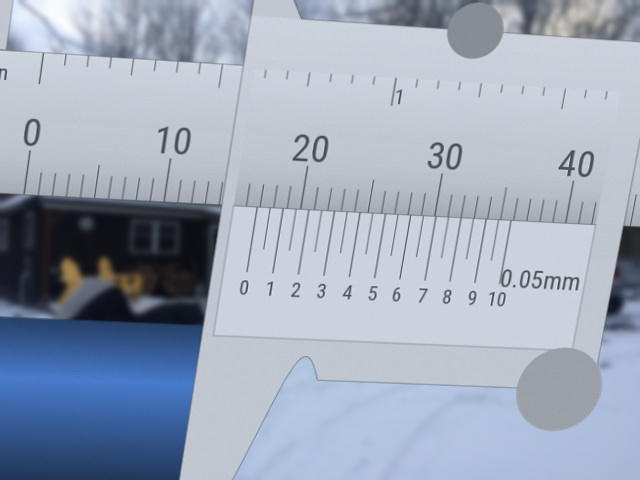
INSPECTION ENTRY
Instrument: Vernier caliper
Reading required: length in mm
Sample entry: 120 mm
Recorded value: 16.8 mm
